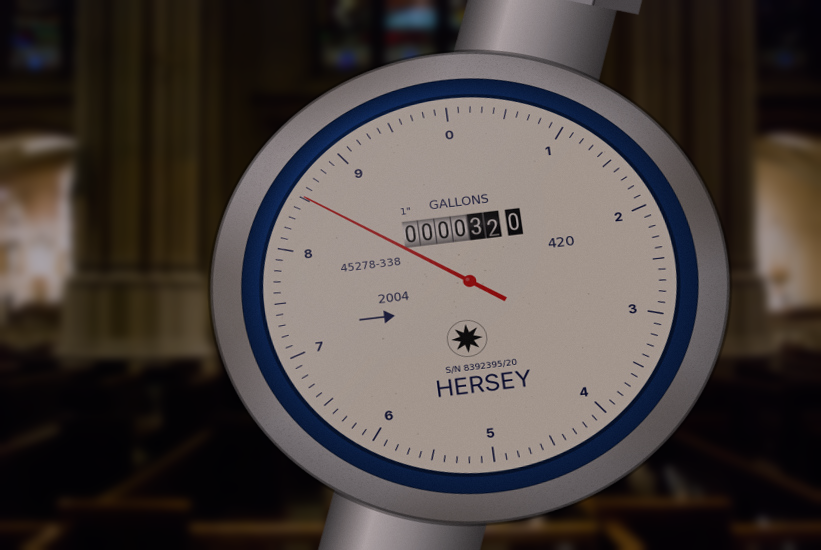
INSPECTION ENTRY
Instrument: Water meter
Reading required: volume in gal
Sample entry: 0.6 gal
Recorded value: 318.5 gal
